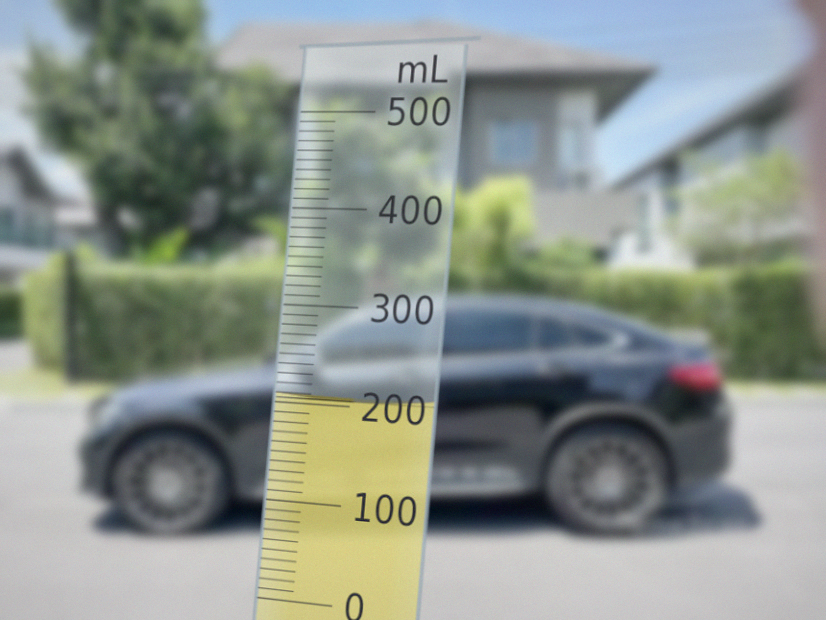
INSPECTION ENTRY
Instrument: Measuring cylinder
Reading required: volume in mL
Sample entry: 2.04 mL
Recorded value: 205 mL
